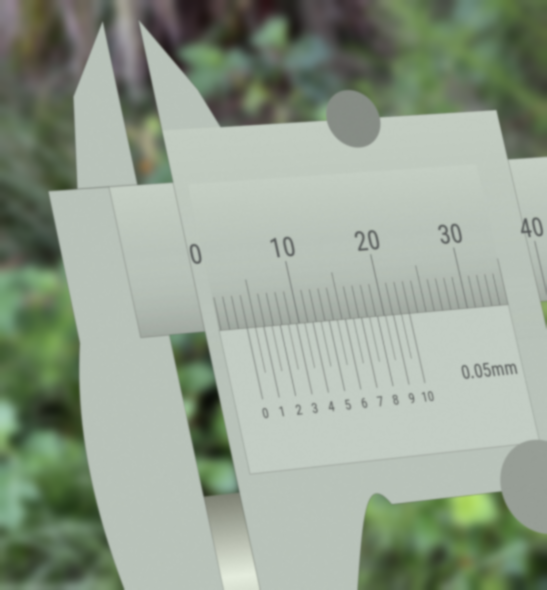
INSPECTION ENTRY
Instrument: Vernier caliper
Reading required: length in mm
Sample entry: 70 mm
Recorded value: 4.0 mm
